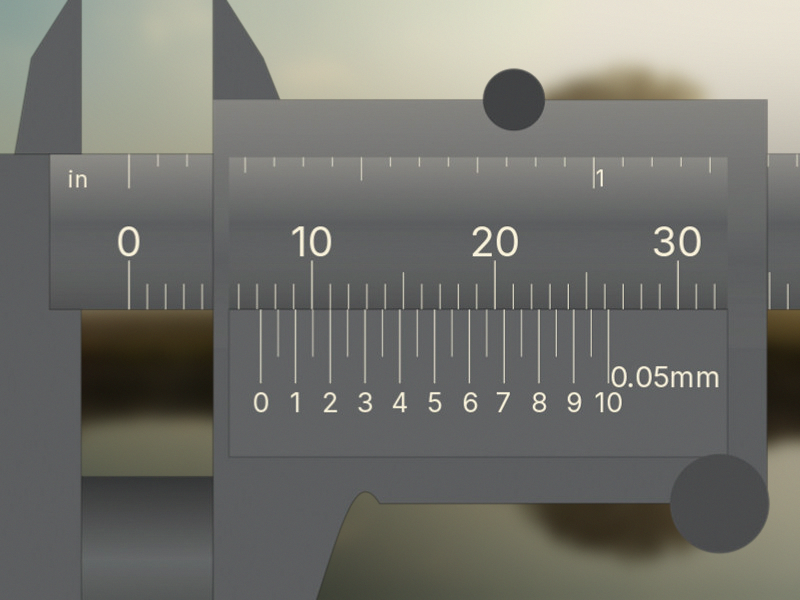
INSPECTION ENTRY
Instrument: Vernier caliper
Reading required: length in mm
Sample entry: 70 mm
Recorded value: 7.2 mm
